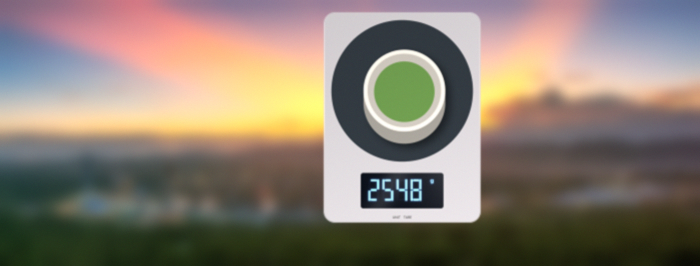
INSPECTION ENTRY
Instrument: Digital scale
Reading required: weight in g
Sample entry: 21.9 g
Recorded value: 2548 g
